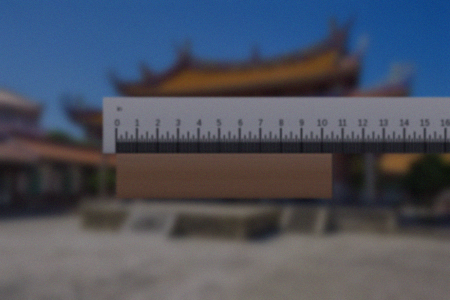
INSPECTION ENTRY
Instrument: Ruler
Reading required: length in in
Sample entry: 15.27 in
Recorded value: 10.5 in
